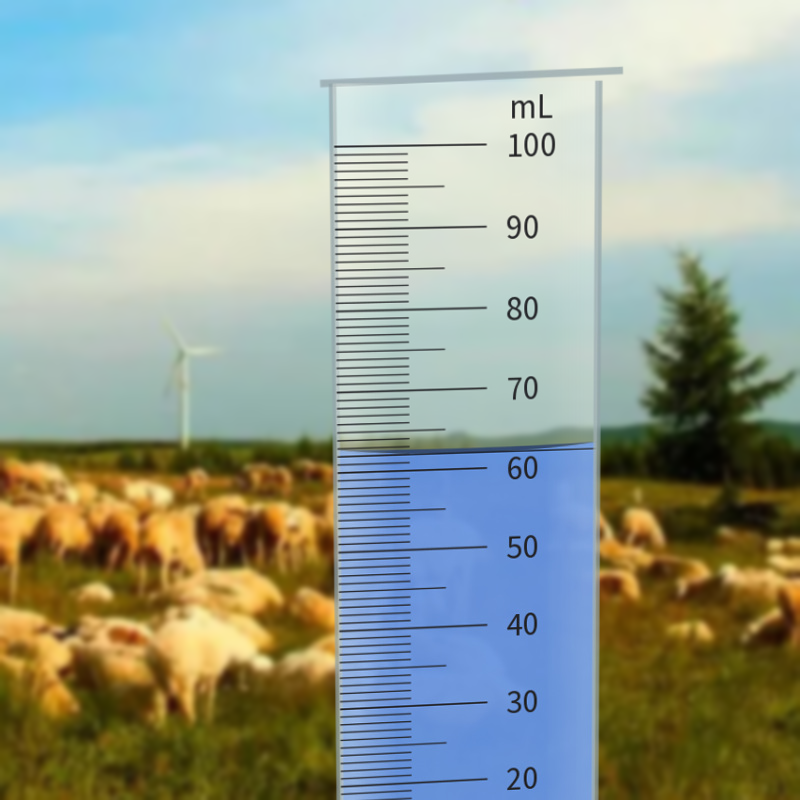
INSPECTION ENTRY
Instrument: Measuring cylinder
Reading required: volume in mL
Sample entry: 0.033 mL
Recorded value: 62 mL
